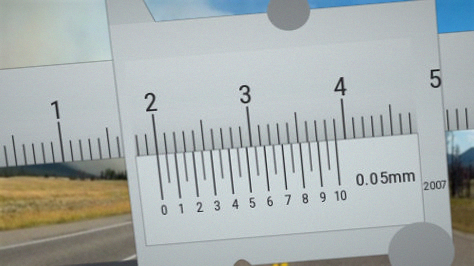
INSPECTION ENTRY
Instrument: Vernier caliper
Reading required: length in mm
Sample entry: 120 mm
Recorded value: 20.0 mm
